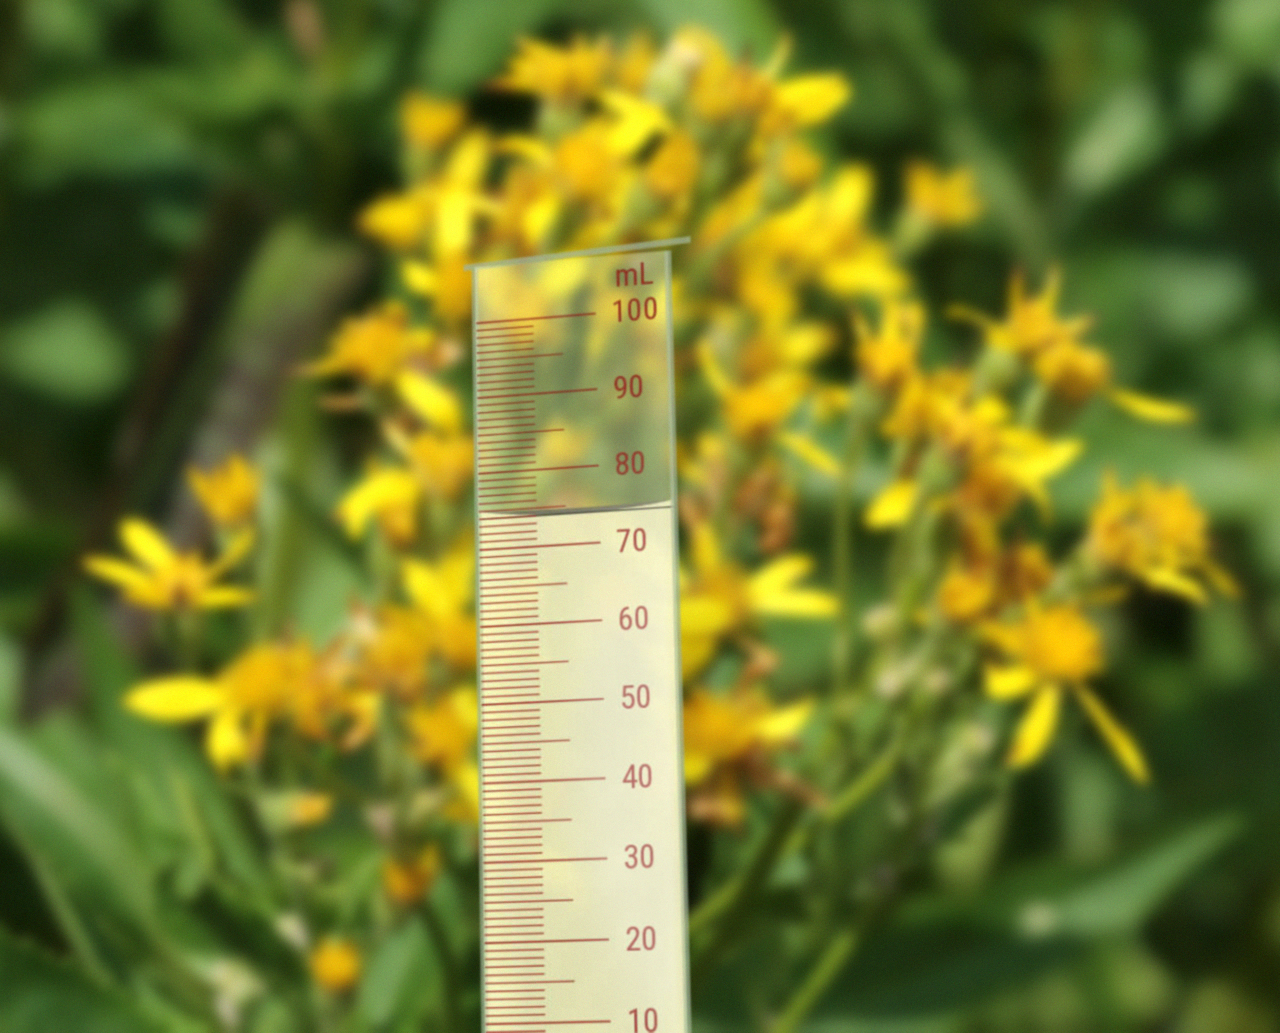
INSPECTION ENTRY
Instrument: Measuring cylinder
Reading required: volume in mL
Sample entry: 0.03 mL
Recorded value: 74 mL
